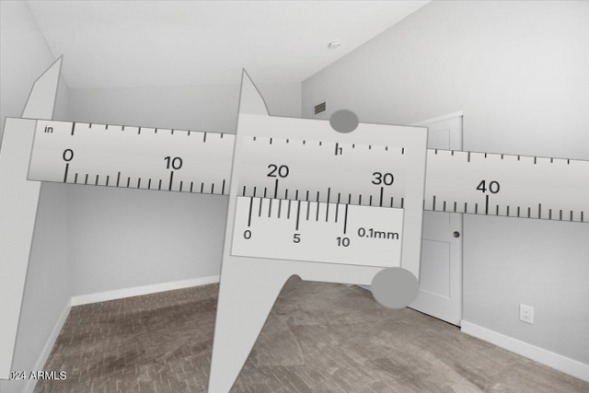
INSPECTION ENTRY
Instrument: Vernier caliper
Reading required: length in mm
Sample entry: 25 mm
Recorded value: 17.8 mm
